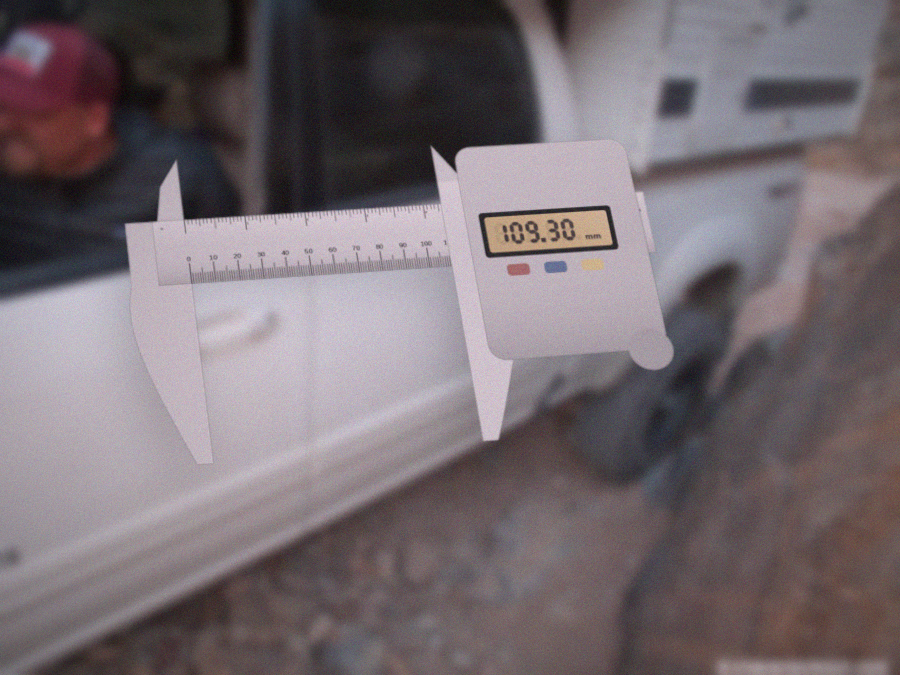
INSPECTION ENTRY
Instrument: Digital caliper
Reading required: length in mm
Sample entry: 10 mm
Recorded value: 109.30 mm
